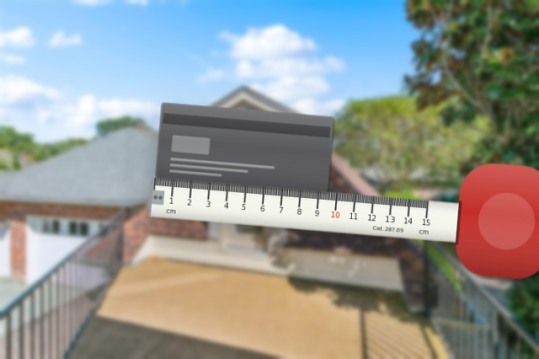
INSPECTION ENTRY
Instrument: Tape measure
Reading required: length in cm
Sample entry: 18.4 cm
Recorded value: 9.5 cm
